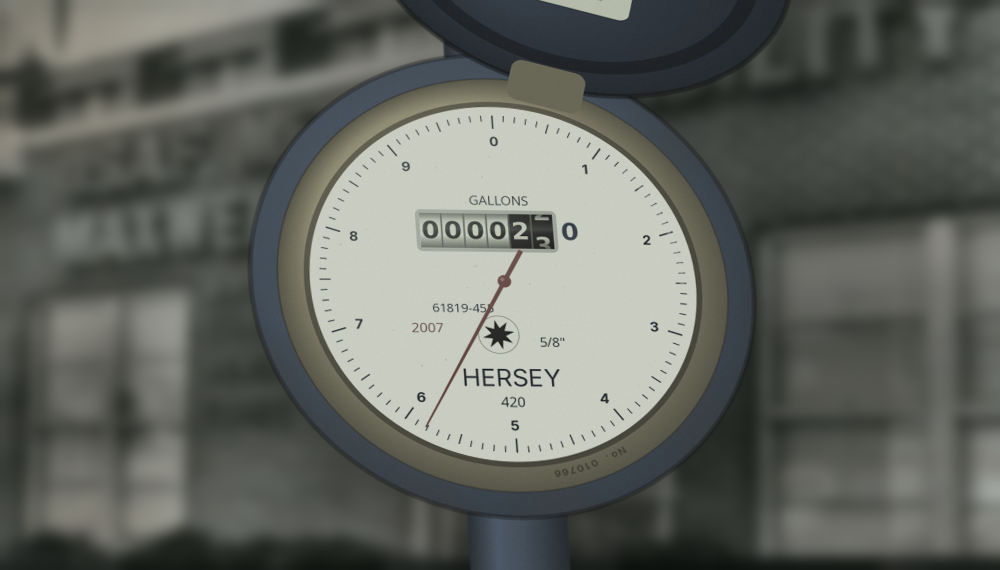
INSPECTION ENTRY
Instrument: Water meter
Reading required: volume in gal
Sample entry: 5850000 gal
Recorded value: 225.8 gal
